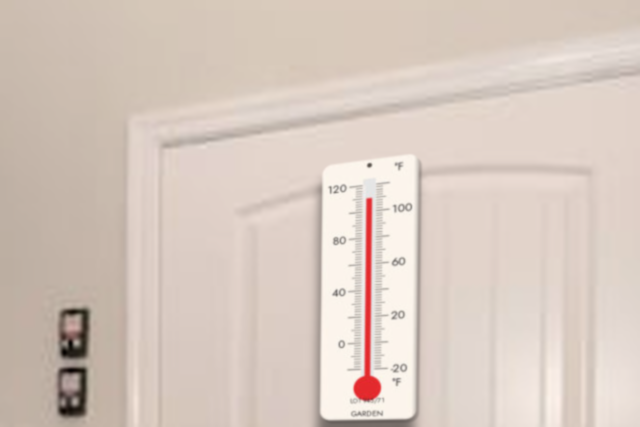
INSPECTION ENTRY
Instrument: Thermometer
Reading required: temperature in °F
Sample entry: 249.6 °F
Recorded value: 110 °F
